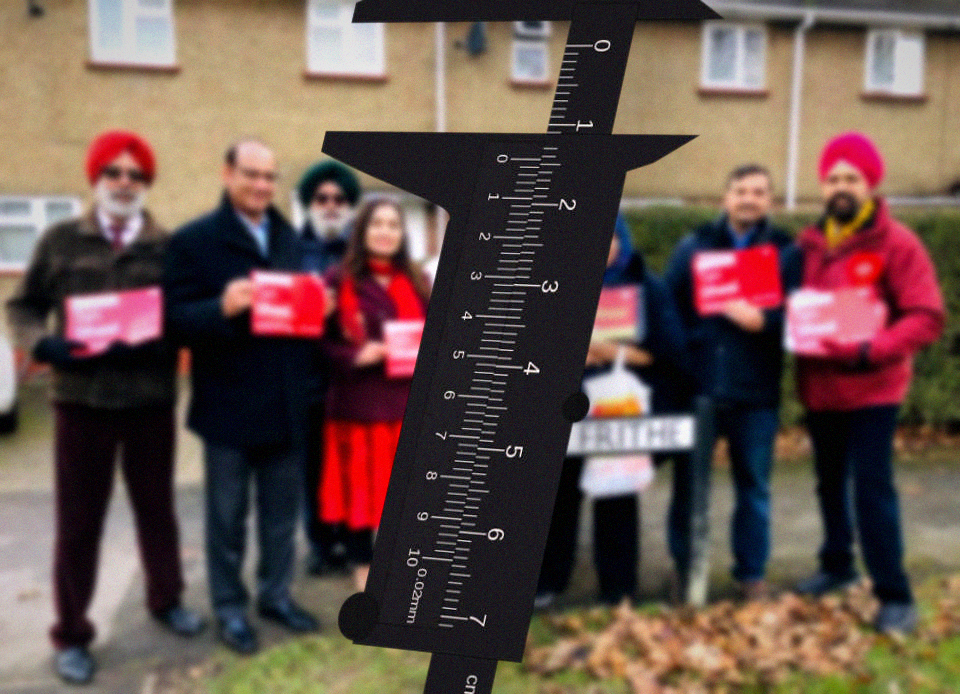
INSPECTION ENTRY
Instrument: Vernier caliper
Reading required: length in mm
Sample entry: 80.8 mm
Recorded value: 14.4 mm
